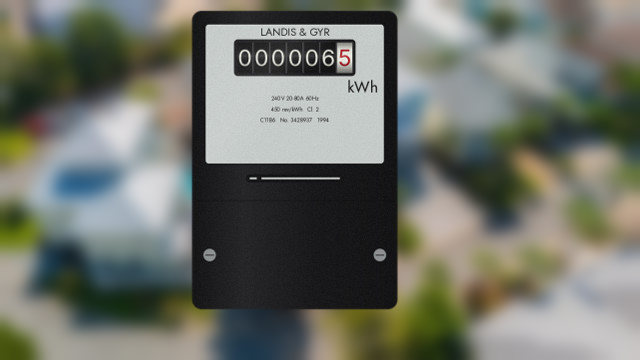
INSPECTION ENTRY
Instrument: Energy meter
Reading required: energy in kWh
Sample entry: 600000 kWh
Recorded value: 6.5 kWh
